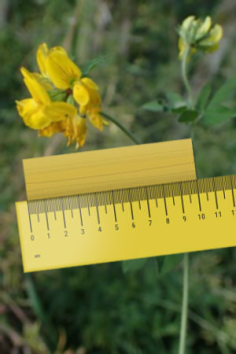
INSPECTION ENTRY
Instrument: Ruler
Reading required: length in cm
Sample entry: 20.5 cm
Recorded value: 10 cm
